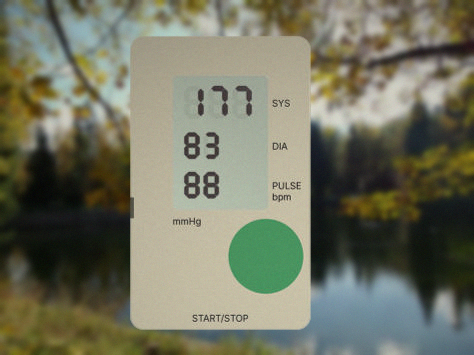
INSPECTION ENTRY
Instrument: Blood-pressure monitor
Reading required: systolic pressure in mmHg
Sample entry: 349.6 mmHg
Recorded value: 177 mmHg
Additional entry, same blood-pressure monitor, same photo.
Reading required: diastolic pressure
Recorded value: 83 mmHg
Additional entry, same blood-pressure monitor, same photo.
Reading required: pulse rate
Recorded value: 88 bpm
